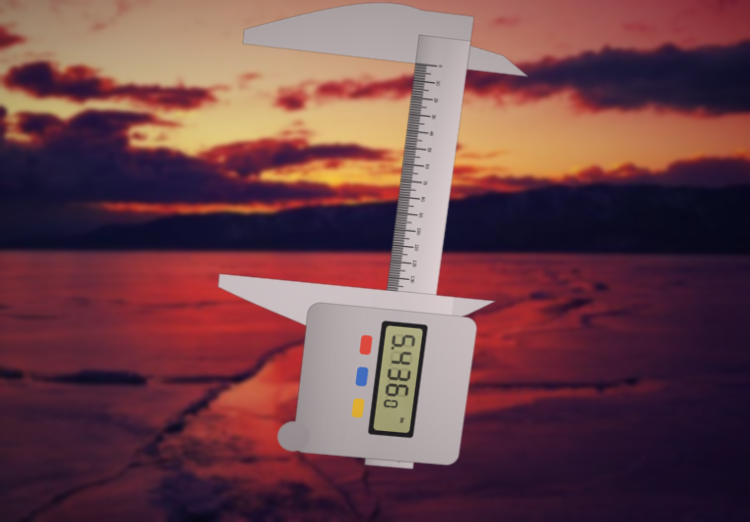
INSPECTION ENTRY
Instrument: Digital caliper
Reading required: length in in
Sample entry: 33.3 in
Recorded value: 5.4360 in
